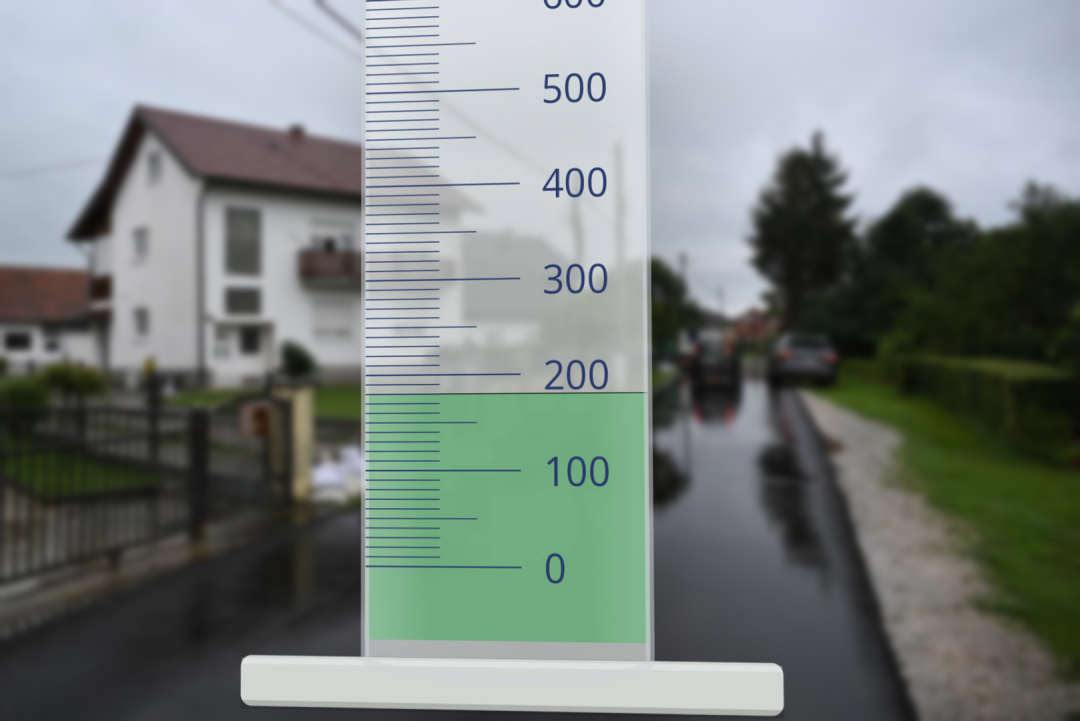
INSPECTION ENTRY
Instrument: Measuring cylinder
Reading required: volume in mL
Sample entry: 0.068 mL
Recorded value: 180 mL
